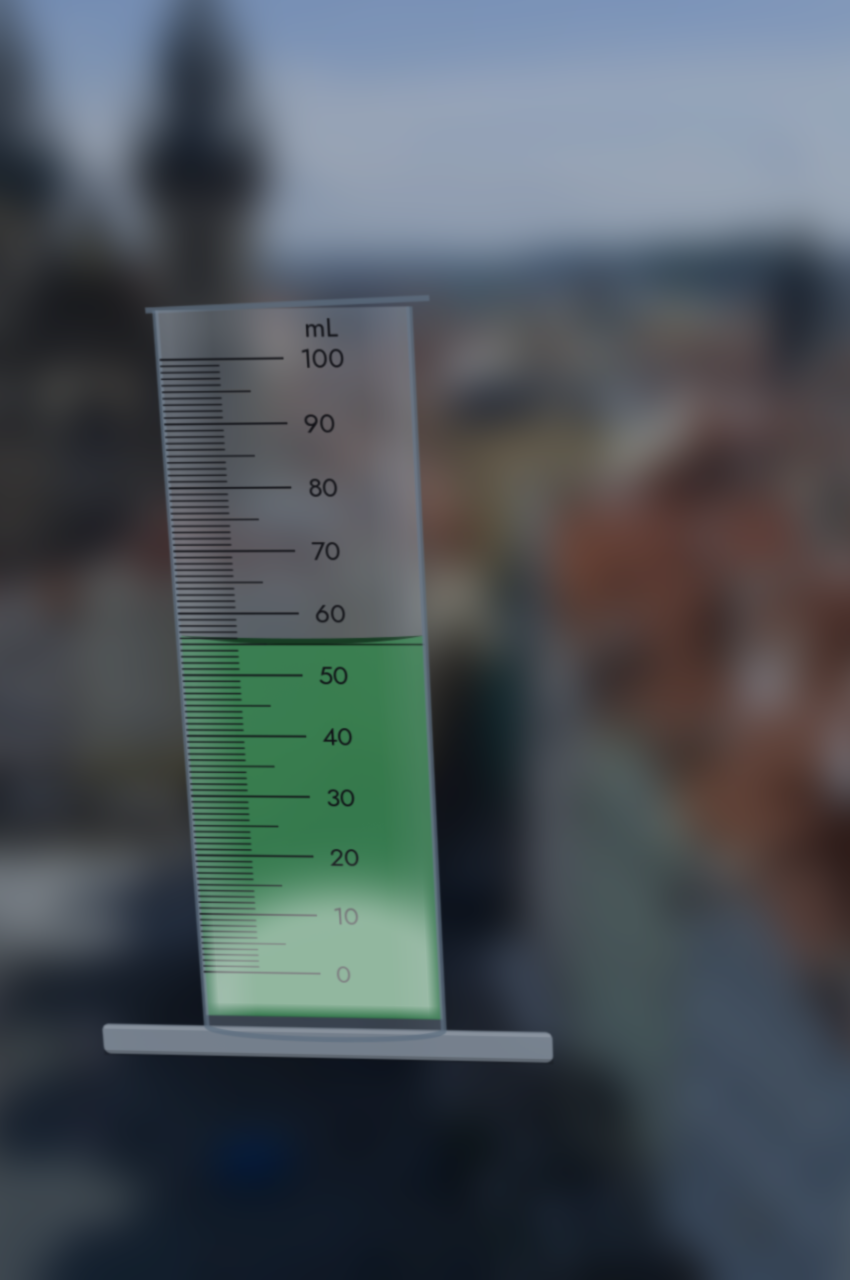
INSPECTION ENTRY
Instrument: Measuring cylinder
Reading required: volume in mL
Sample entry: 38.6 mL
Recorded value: 55 mL
